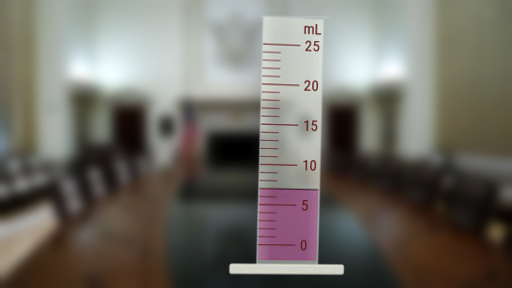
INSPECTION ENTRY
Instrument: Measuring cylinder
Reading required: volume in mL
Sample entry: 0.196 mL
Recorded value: 7 mL
